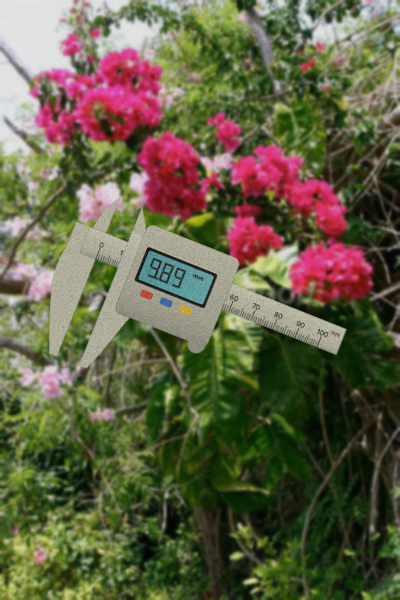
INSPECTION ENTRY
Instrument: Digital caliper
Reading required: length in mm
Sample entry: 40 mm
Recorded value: 9.89 mm
